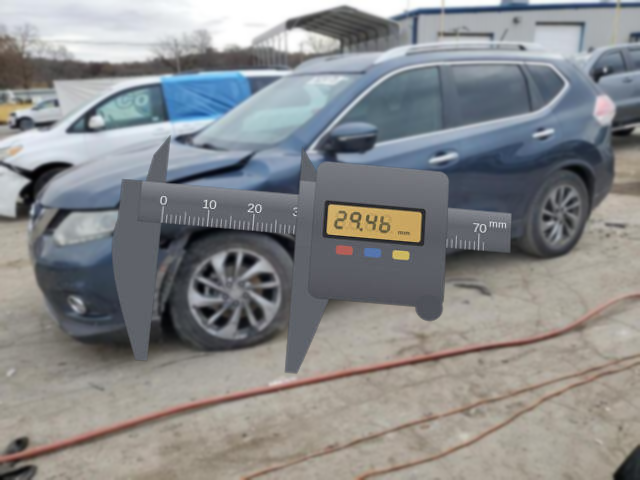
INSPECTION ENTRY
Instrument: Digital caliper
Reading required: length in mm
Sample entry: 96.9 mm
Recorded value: 29.46 mm
